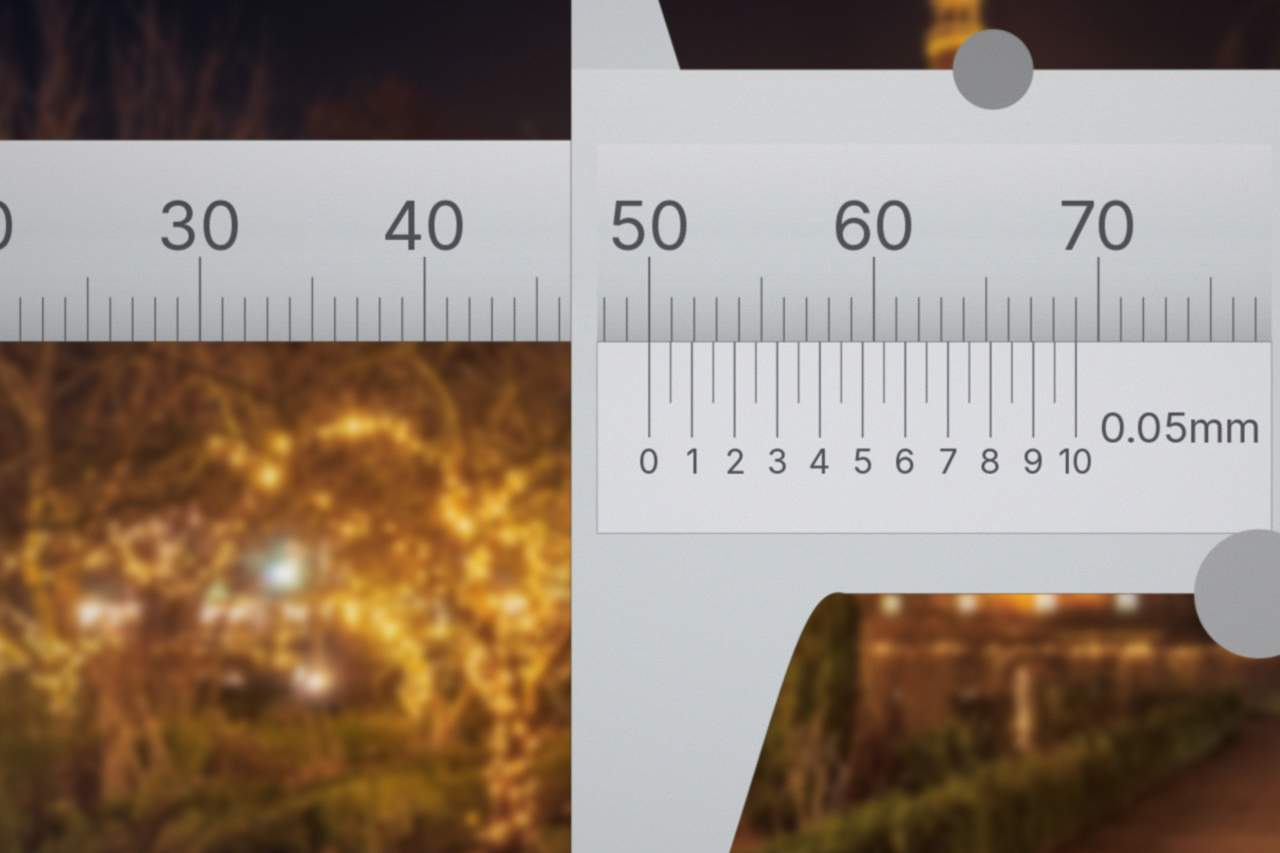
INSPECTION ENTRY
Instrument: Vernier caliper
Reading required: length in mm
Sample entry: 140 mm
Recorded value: 50.0 mm
